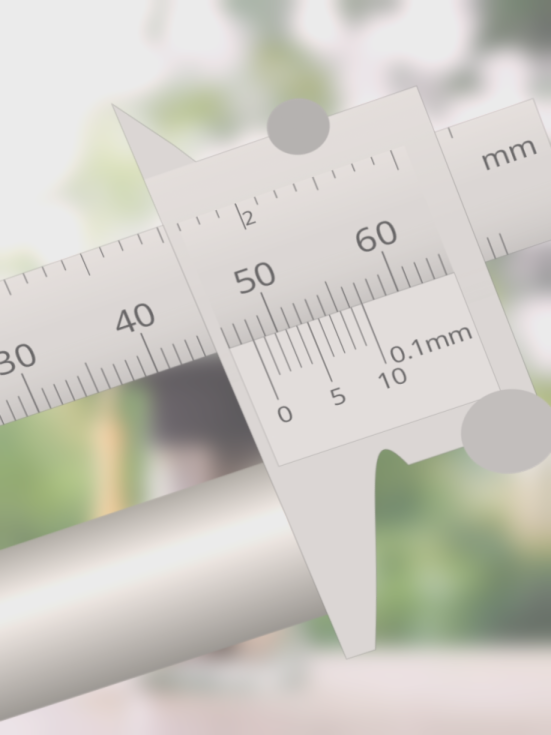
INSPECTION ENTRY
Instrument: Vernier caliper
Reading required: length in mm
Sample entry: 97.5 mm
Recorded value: 48.0 mm
